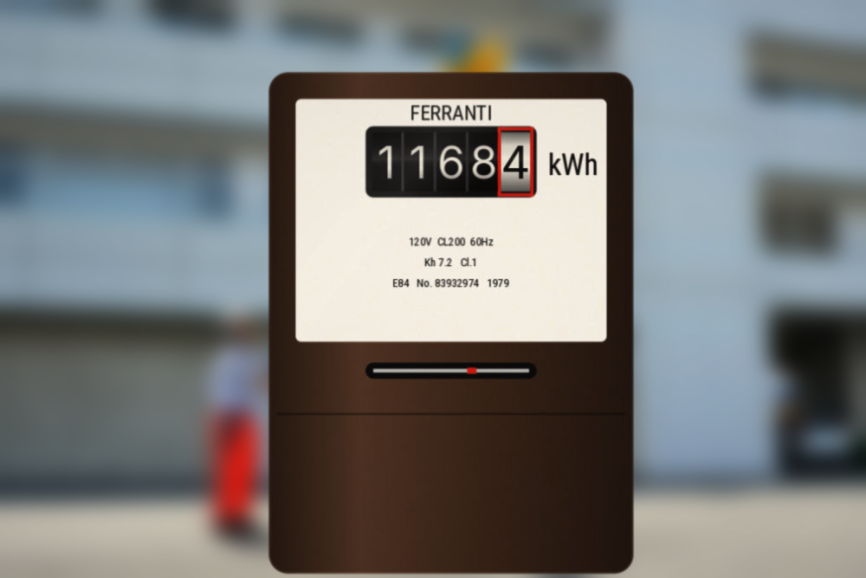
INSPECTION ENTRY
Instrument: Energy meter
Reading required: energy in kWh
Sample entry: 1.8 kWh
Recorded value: 1168.4 kWh
